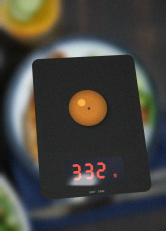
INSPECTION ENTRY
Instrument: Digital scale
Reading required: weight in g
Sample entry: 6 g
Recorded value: 332 g
